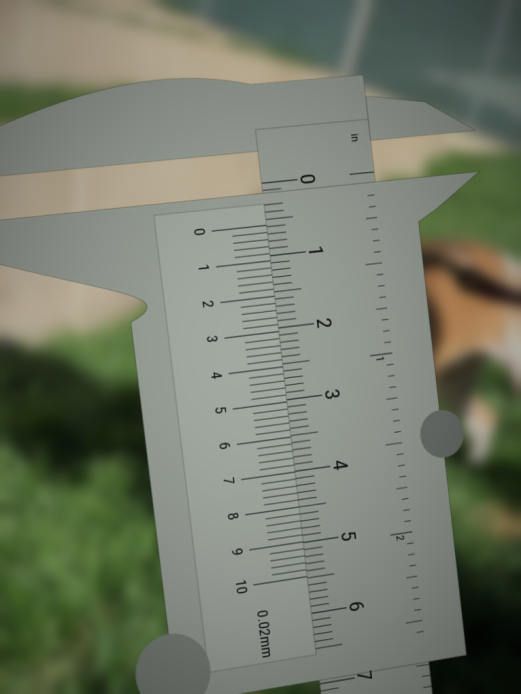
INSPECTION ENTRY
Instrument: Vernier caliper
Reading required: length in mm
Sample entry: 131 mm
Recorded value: 5.8 mm
